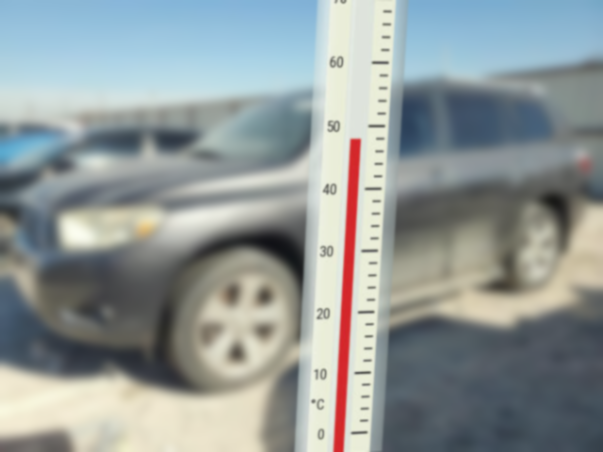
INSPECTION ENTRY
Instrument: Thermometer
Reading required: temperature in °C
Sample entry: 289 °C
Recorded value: 48 °C
